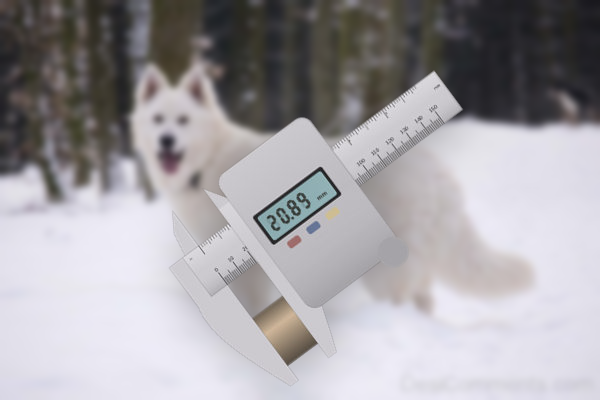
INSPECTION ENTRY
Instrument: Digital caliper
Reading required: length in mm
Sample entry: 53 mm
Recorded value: 20.89 mm
